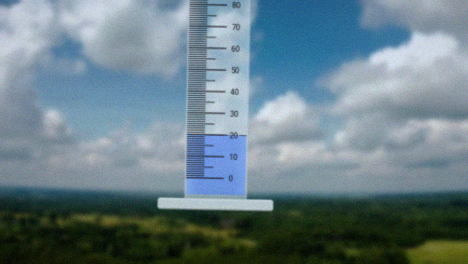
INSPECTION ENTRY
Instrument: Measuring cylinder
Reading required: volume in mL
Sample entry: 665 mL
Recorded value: 20 mL
